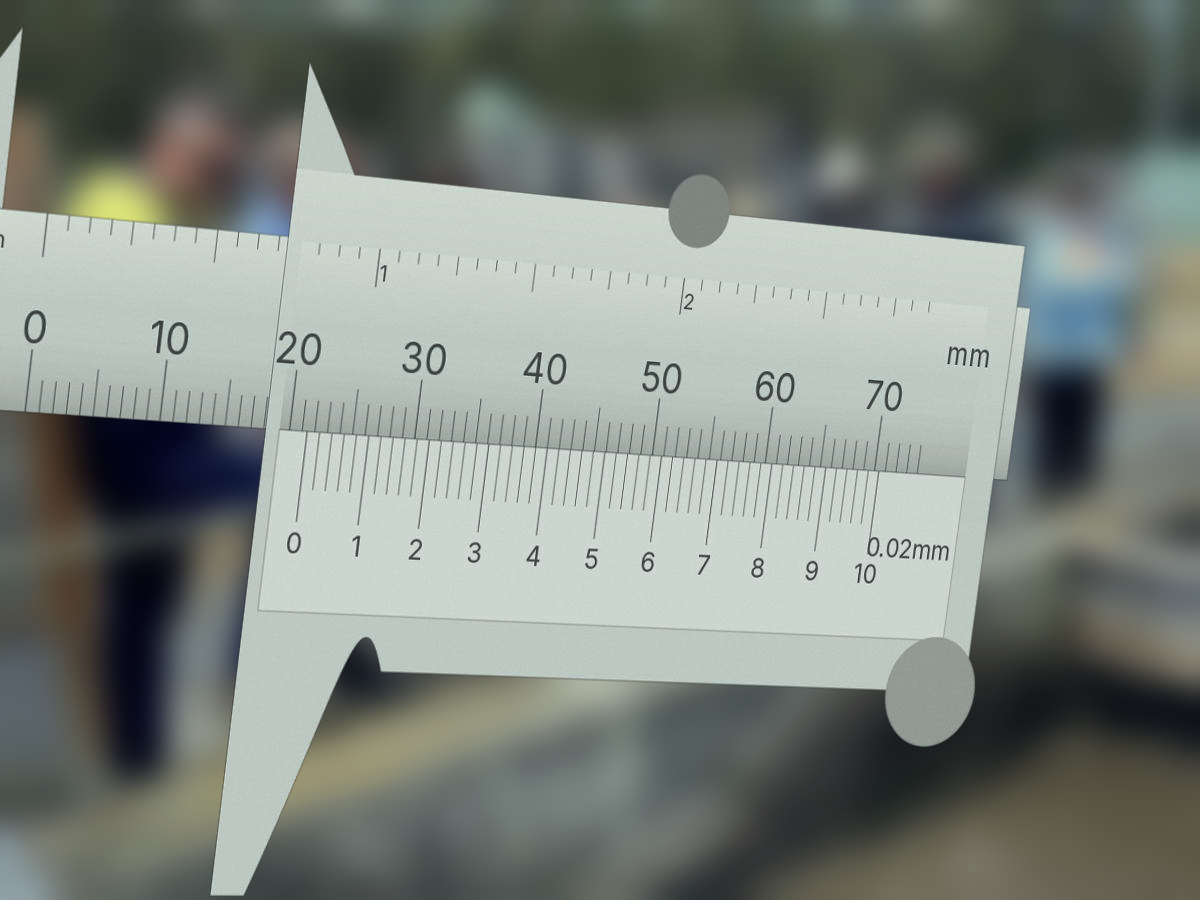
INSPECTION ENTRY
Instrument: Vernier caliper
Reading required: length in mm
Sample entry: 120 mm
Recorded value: 21.4 mm
